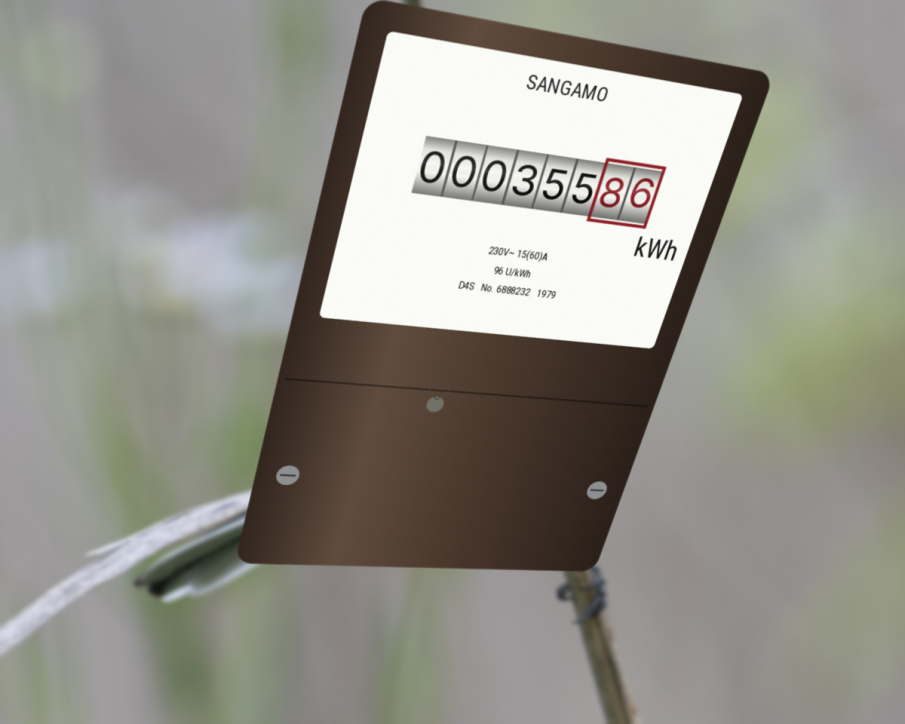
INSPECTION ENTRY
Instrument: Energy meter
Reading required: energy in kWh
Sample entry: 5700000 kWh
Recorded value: 355.86 kWh
